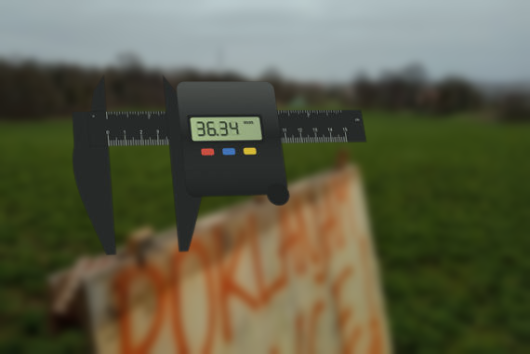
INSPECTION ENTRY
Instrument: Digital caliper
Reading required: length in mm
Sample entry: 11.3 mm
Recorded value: 36.34 mm
